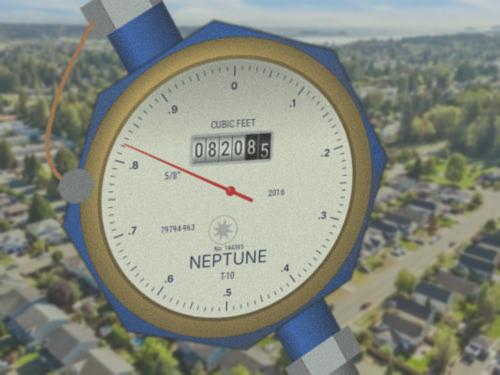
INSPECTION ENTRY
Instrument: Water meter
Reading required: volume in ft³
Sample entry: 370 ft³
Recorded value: 82084.82 ft³
